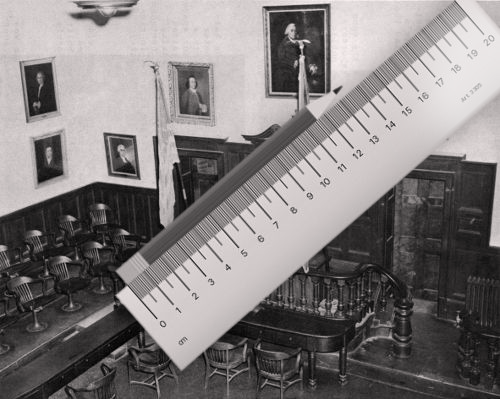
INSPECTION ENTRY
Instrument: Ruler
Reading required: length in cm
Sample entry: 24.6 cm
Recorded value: 13.5 cm
